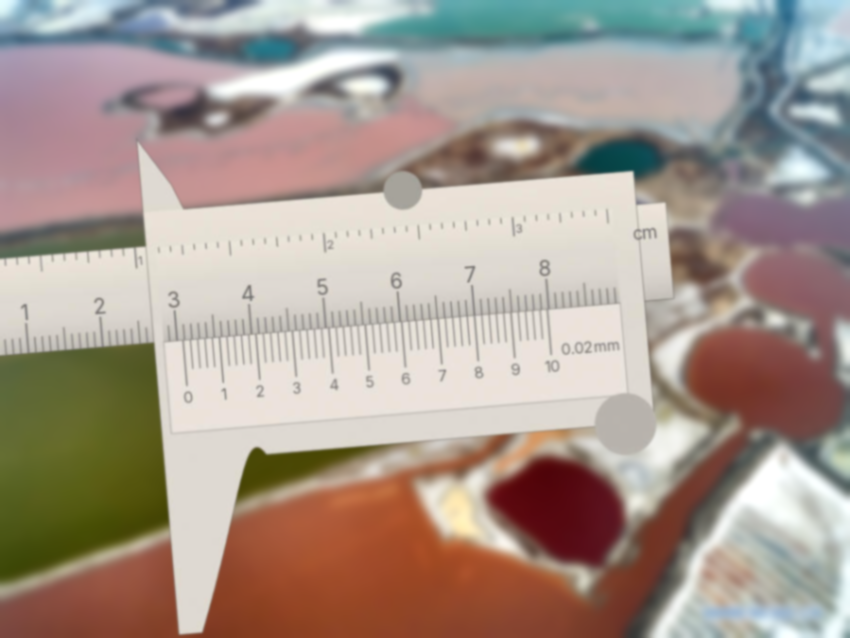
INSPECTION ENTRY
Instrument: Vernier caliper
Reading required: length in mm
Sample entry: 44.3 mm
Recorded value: 30.8 mm
